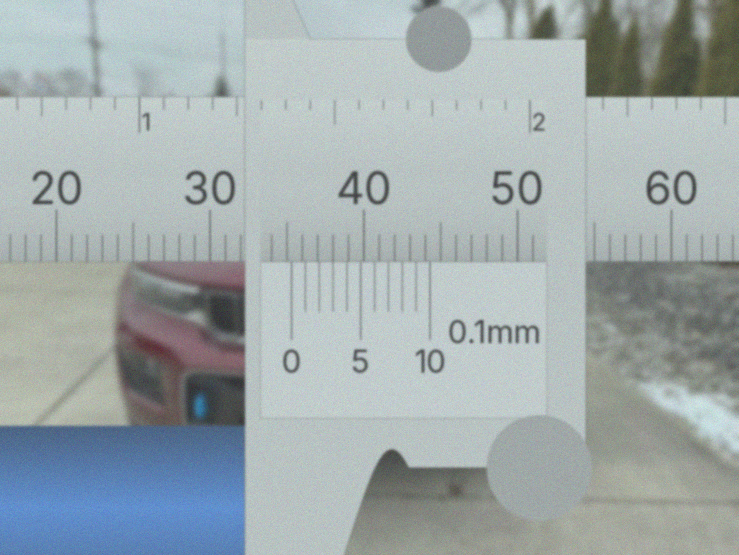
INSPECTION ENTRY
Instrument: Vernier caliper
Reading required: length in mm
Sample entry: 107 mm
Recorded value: 35.3 mm
